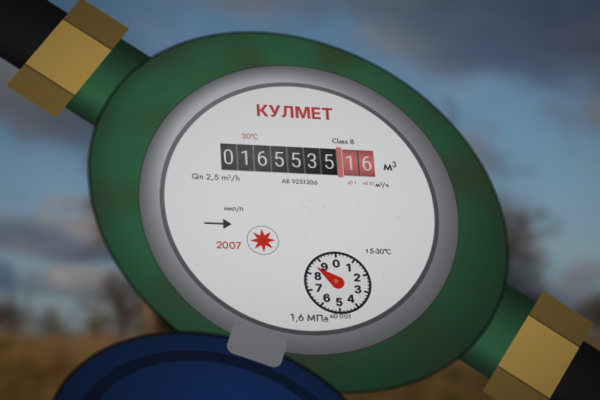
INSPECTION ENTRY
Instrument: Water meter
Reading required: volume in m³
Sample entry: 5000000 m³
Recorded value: 165535.168 m³
